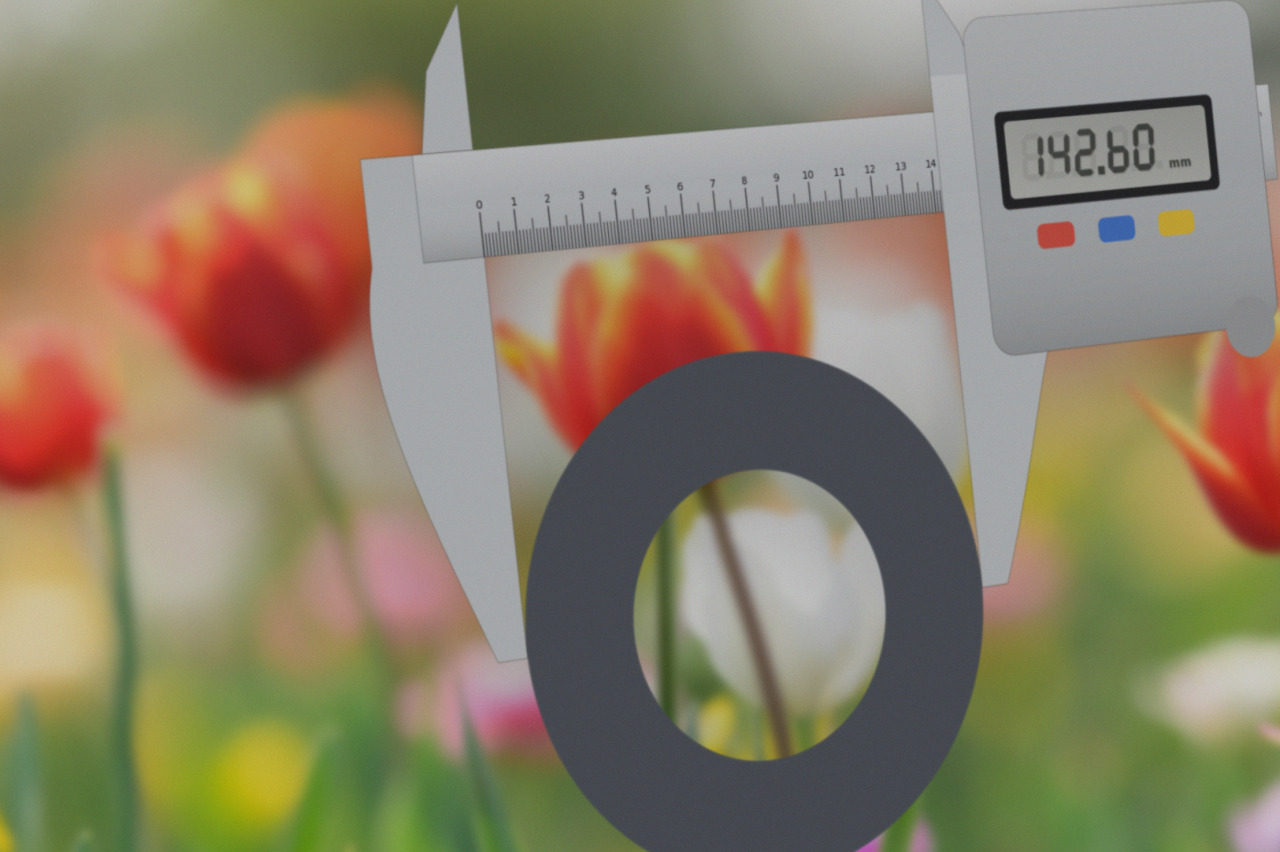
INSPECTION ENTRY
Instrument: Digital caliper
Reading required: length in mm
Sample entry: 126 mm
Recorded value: 142.60 mm
